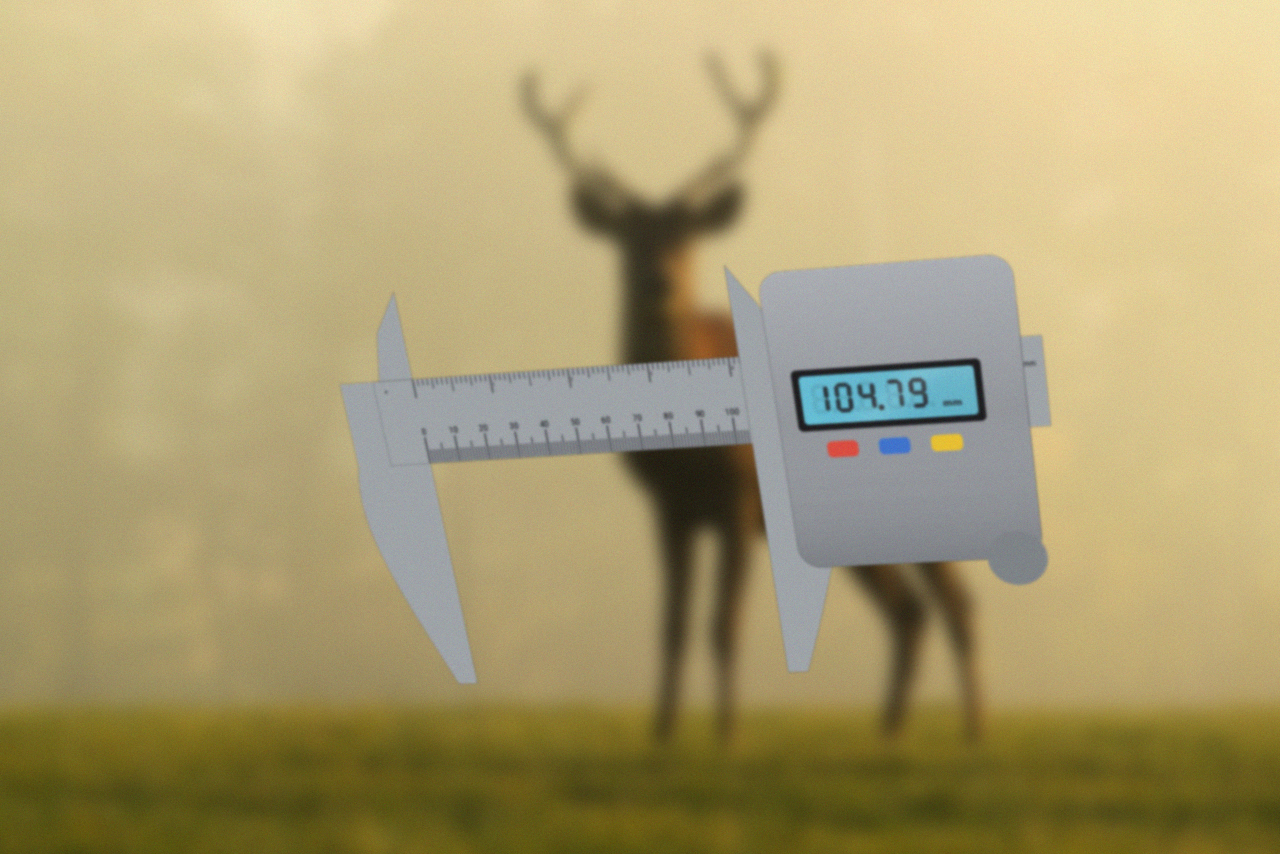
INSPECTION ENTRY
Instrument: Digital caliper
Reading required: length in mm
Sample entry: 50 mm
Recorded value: 104.79 mm
